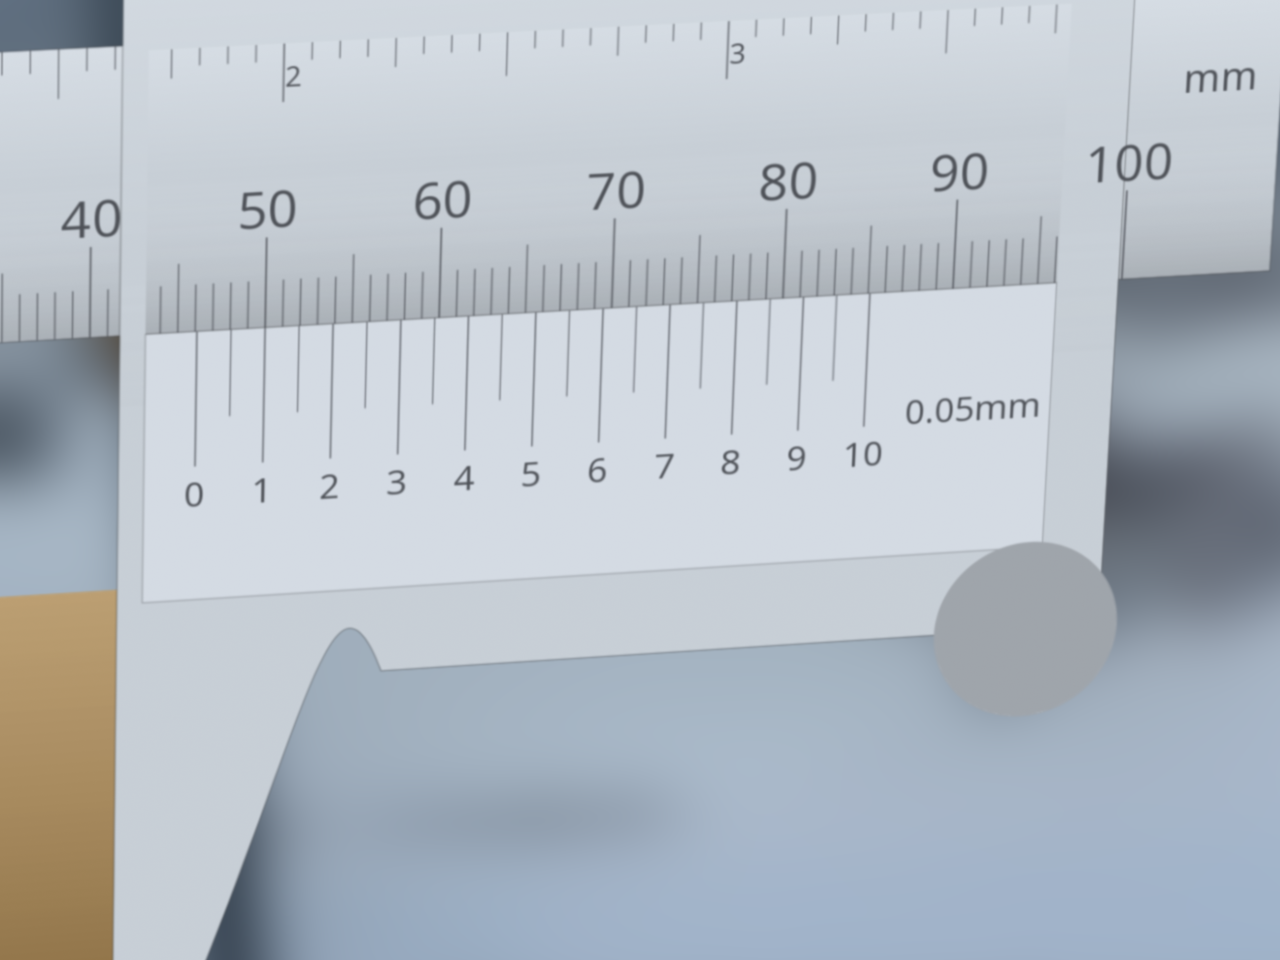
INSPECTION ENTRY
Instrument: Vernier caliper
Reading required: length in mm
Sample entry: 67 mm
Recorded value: 46.1 mm
